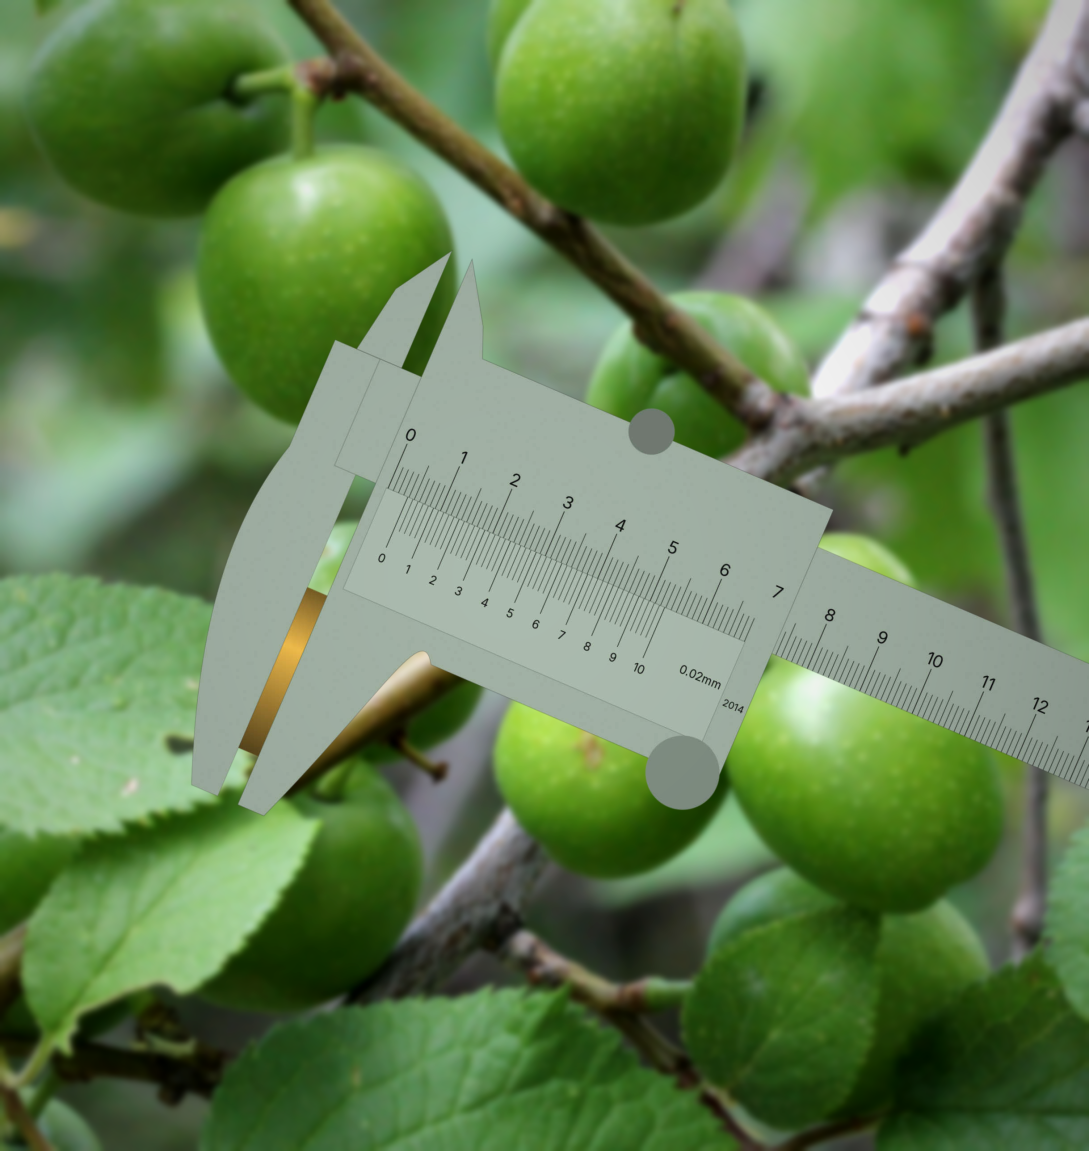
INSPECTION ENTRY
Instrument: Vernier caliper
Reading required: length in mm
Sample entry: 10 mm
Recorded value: 3.8 mm
